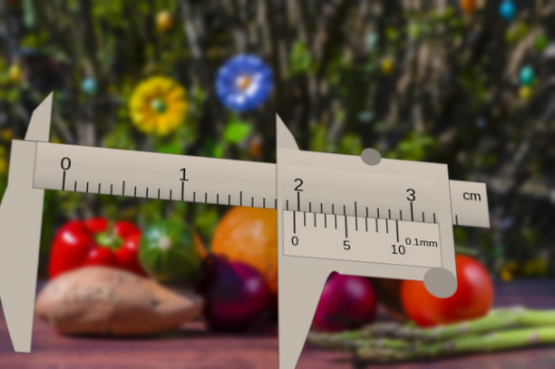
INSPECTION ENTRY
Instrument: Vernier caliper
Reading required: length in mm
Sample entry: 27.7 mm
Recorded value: 19.6 mm
